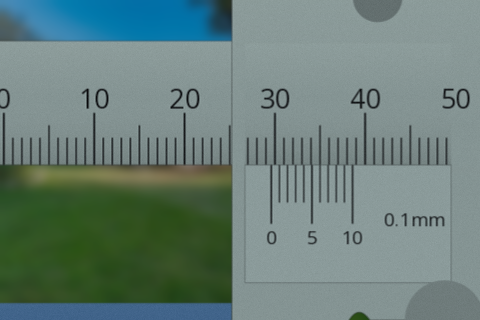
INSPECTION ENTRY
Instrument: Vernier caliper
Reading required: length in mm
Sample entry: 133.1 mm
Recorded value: 29.6 mm
